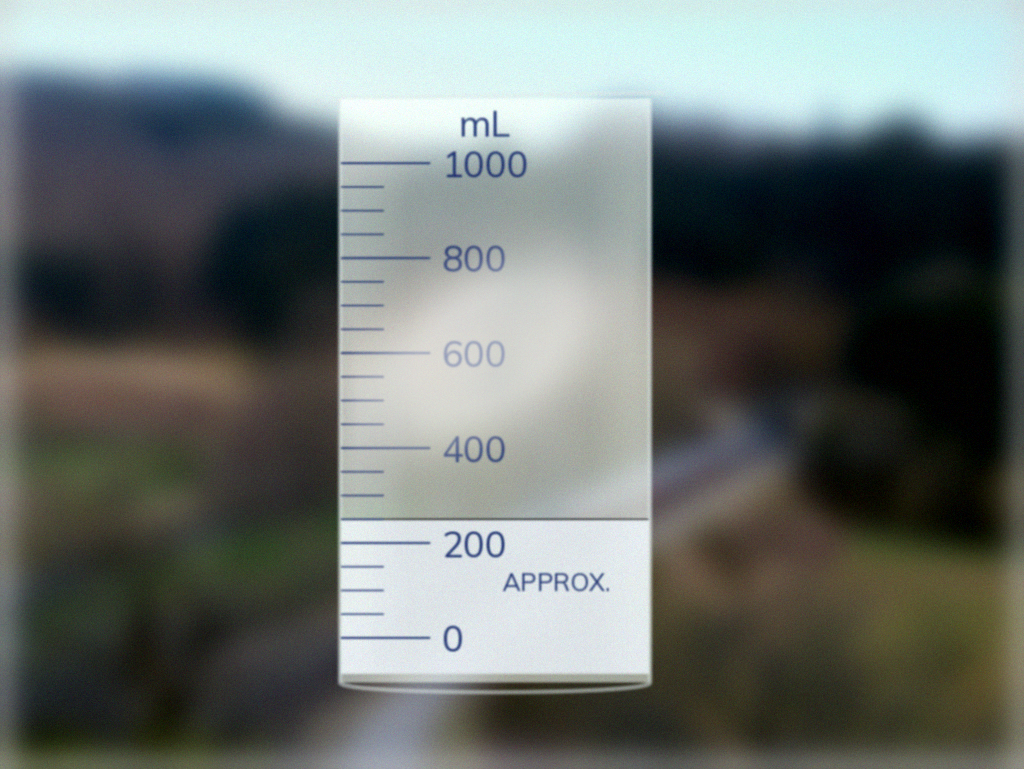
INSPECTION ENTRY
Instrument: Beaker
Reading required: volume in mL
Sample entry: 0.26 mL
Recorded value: 250 mL
